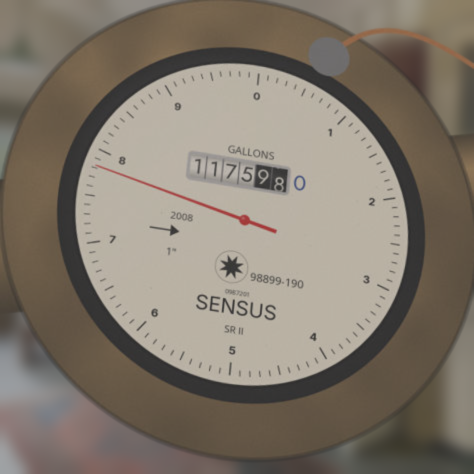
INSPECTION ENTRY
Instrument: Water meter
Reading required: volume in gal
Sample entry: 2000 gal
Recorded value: 1175977.8 gal
